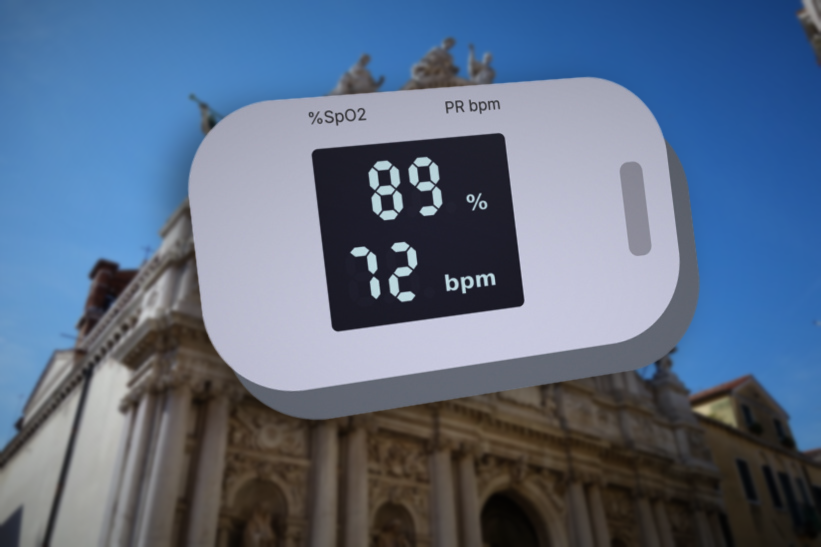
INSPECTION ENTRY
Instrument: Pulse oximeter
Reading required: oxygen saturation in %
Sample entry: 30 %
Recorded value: 89 %
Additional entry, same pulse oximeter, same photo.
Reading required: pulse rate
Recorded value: 72 bpm
